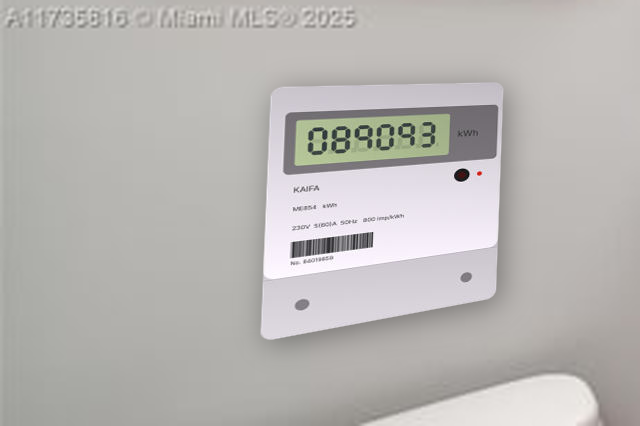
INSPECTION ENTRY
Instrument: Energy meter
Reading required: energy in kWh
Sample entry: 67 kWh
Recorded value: 89093 kWh
